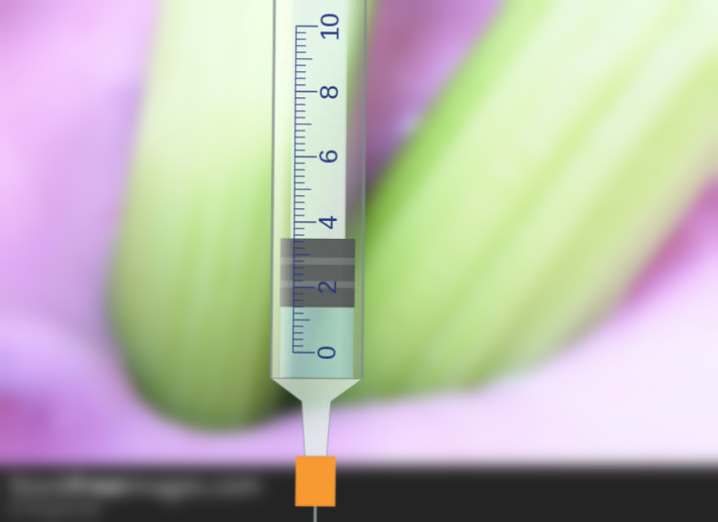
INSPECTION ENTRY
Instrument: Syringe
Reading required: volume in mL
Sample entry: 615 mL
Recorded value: 1.4 mL
